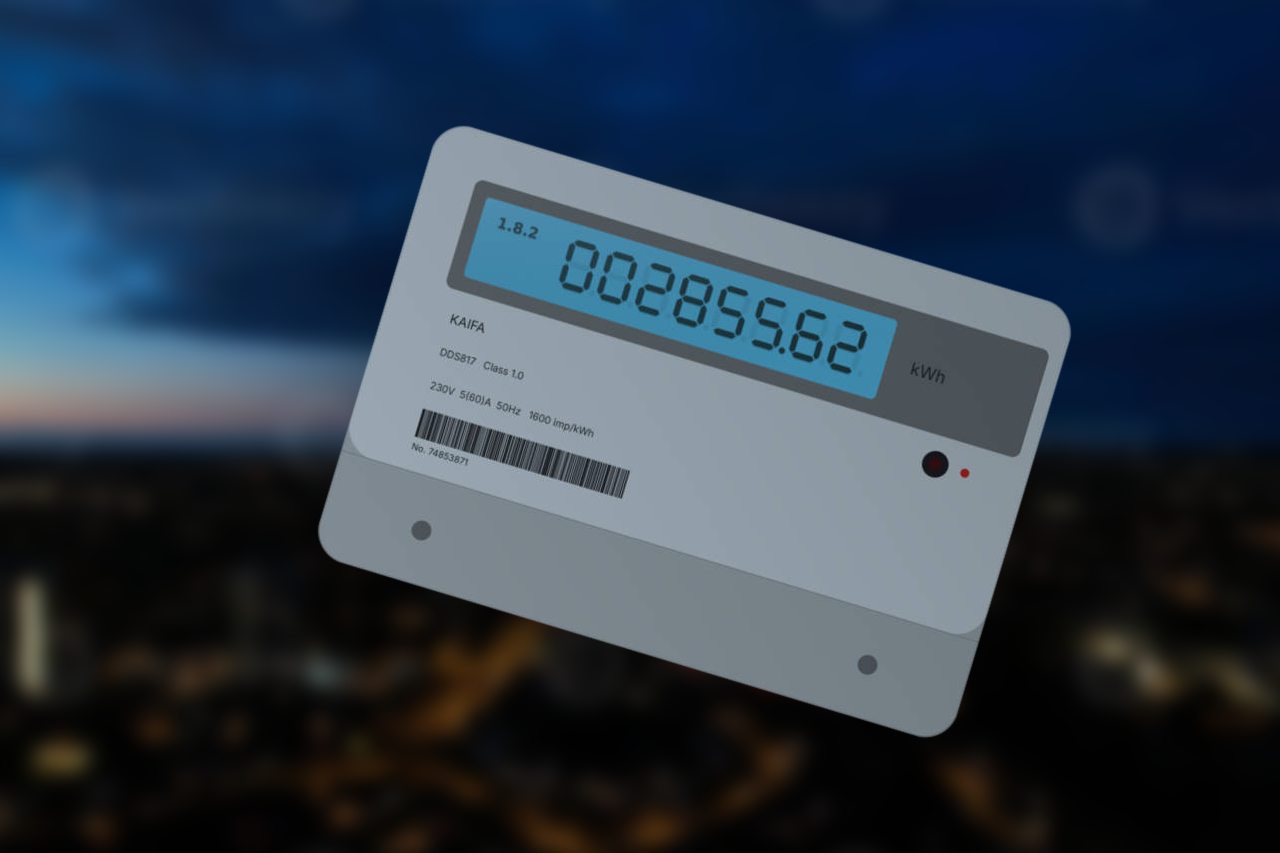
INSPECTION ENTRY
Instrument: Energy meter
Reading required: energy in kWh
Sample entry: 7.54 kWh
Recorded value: 2855.62 kWh
